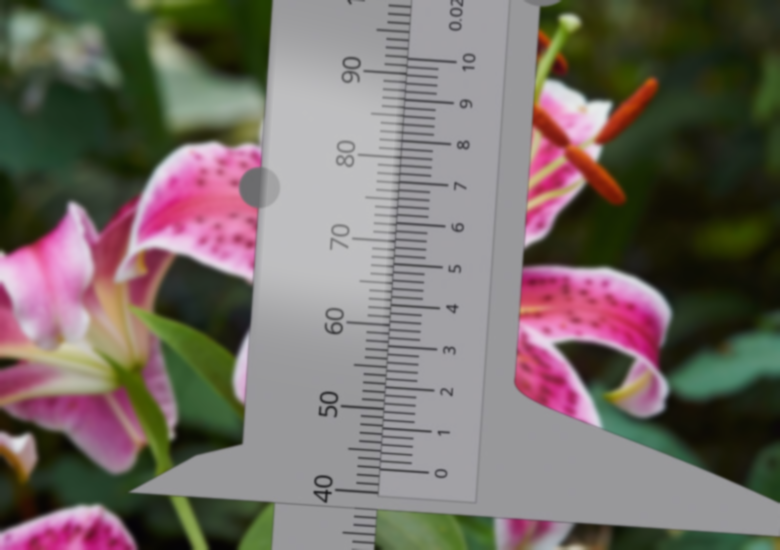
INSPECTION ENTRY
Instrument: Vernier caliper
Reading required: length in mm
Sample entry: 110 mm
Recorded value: 42.8 mm
